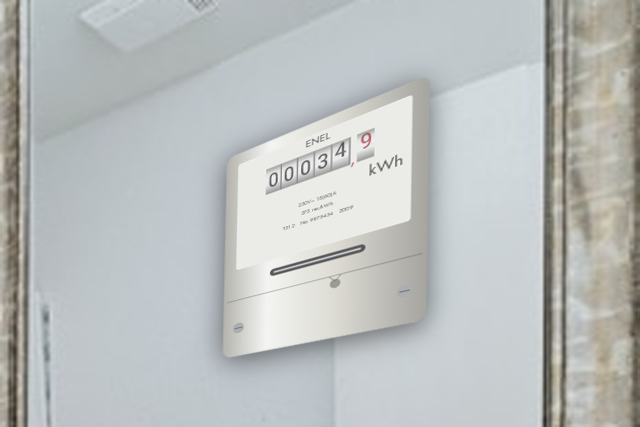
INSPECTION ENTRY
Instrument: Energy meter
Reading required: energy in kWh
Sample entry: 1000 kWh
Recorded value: 34.9 kWh
